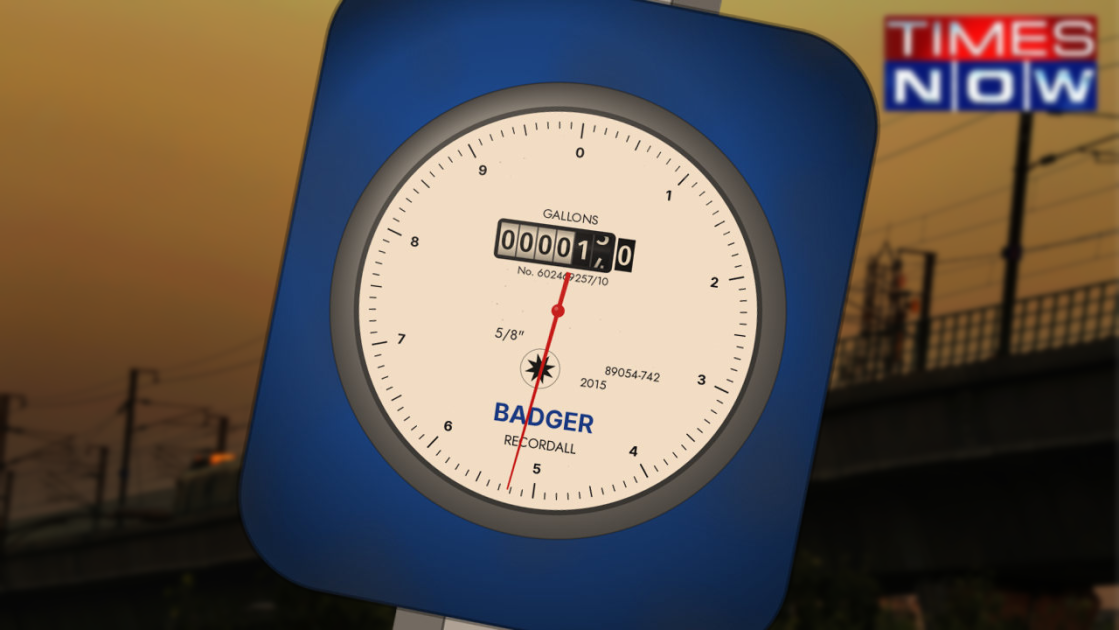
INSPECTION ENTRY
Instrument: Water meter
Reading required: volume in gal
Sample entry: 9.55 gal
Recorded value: 135.2 gal
